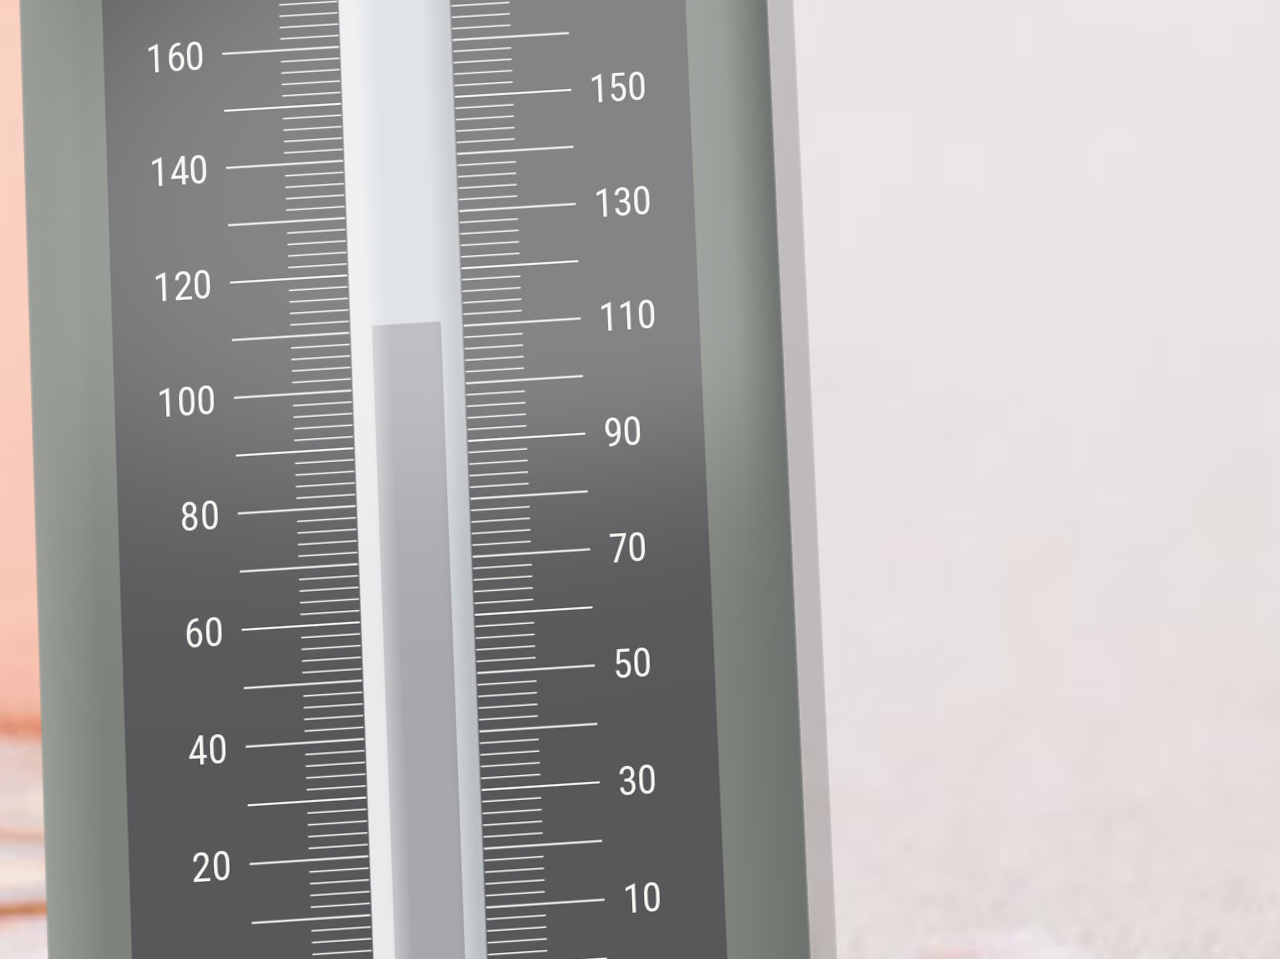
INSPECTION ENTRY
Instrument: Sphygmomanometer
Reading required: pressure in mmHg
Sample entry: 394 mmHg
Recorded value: 111 mmHg
